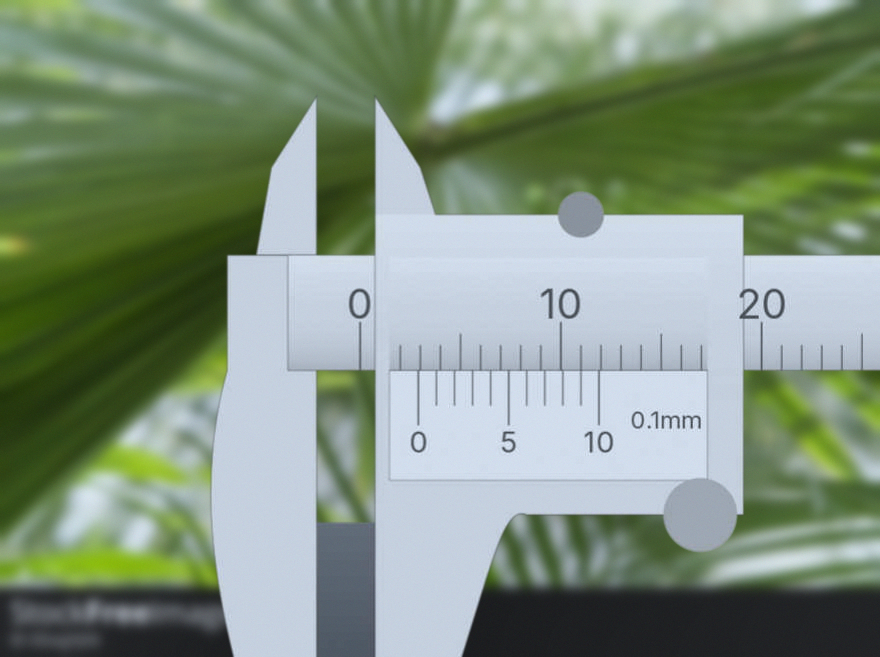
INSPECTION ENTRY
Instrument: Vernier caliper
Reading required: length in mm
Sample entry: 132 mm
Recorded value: 2.9 mm
